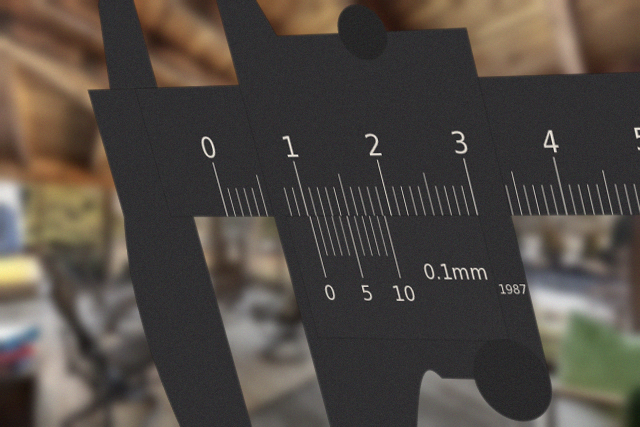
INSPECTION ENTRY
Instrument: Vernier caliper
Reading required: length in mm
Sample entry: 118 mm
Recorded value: 10.2 mm
